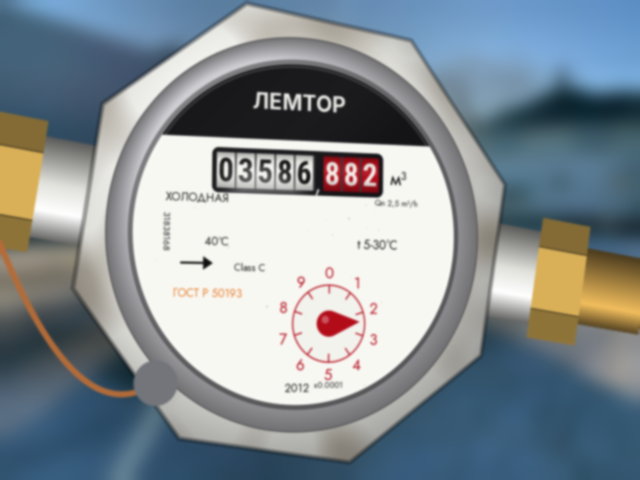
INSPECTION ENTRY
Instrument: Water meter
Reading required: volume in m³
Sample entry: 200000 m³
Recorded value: 3586.8822 m³
